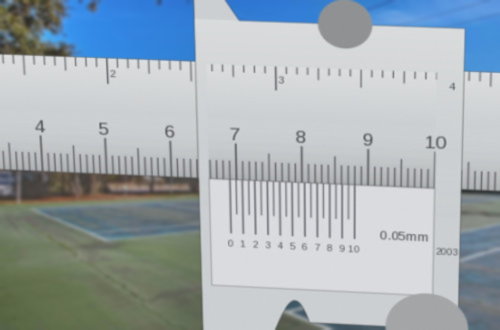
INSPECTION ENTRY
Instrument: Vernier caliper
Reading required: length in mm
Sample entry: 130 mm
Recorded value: 69.0 mm
